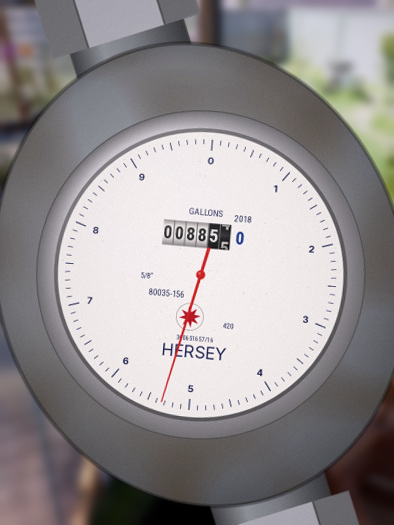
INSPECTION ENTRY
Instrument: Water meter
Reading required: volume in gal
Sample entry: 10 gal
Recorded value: 88545.3 gal
